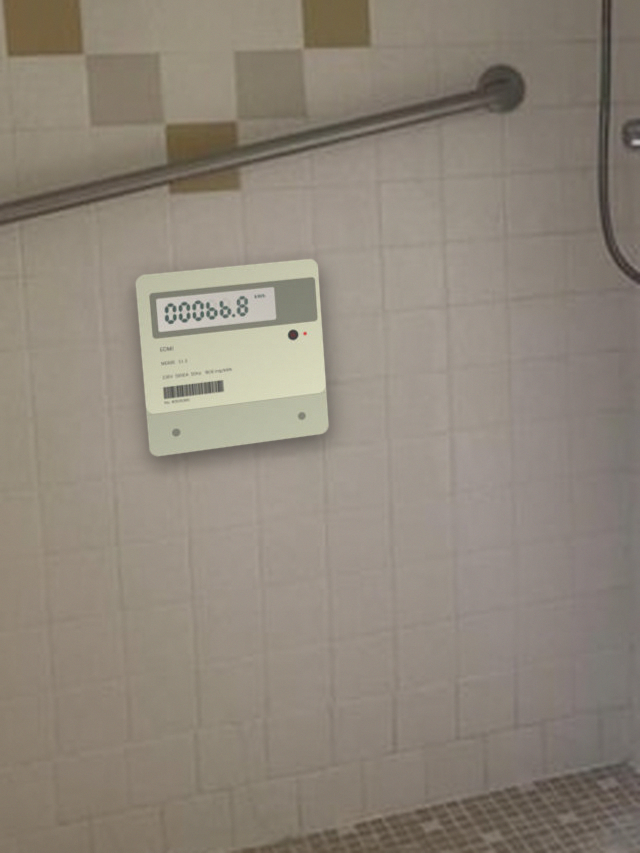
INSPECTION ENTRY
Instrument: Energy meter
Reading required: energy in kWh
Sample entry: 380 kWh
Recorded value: 66.8 kWh
